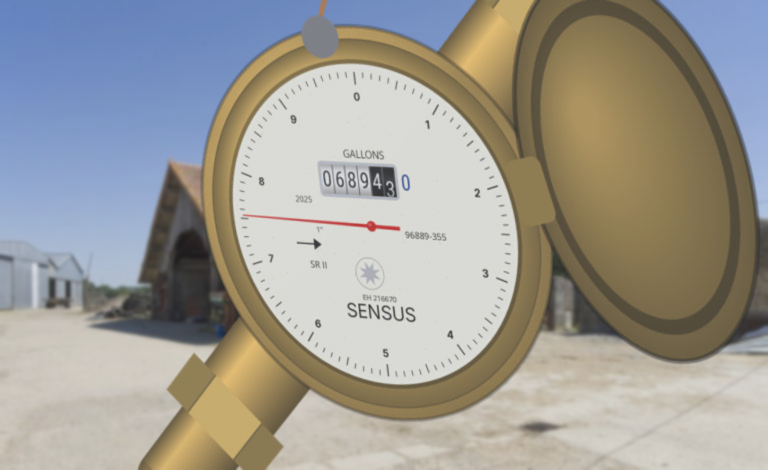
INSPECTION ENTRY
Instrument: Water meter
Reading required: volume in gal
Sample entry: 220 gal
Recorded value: 689427.5 gal
